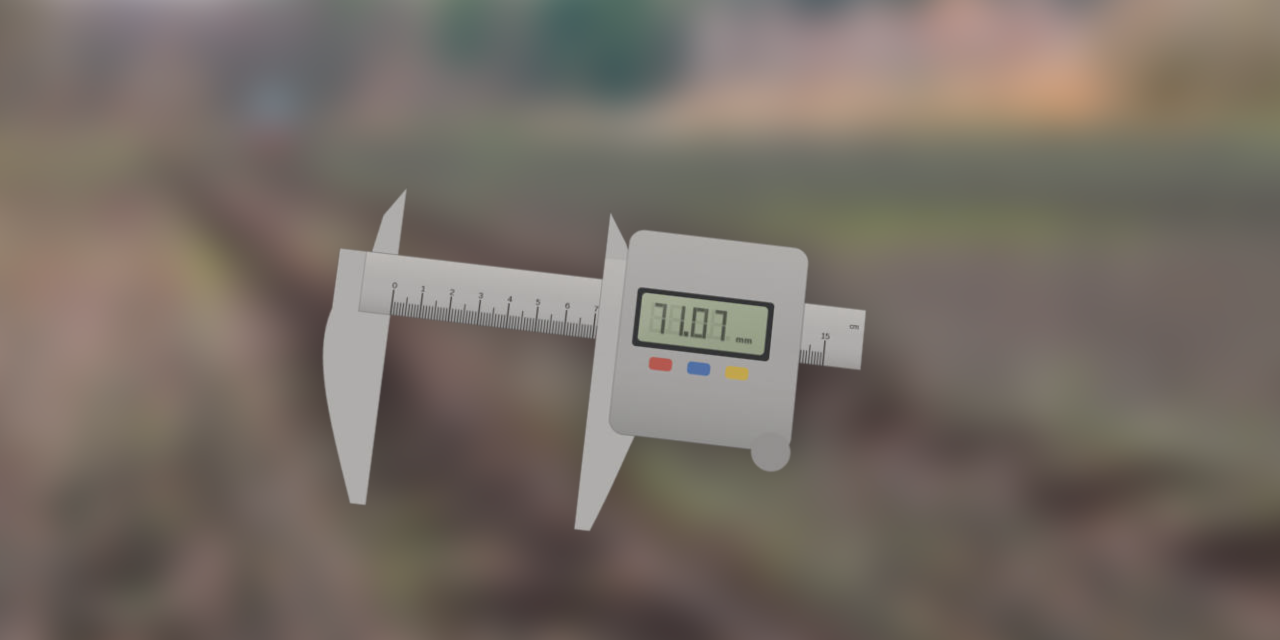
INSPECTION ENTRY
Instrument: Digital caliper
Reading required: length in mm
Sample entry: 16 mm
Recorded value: 71.07 mm
